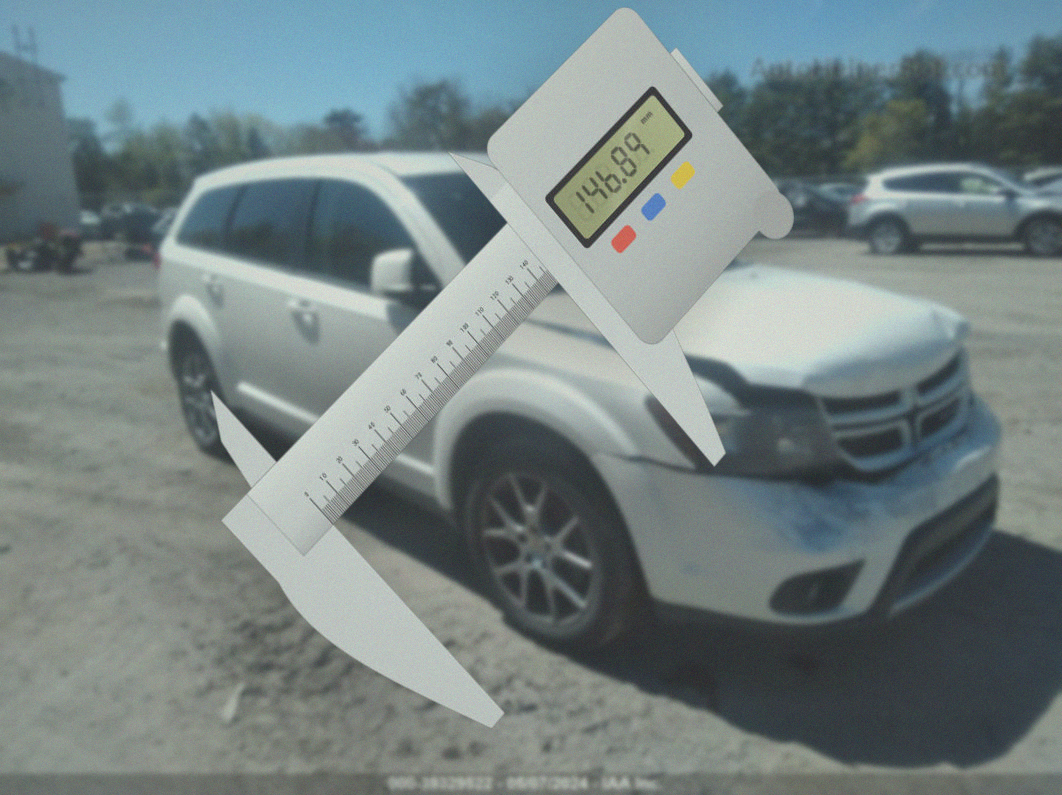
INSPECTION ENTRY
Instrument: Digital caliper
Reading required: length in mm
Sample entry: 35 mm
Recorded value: 146.89 mm
